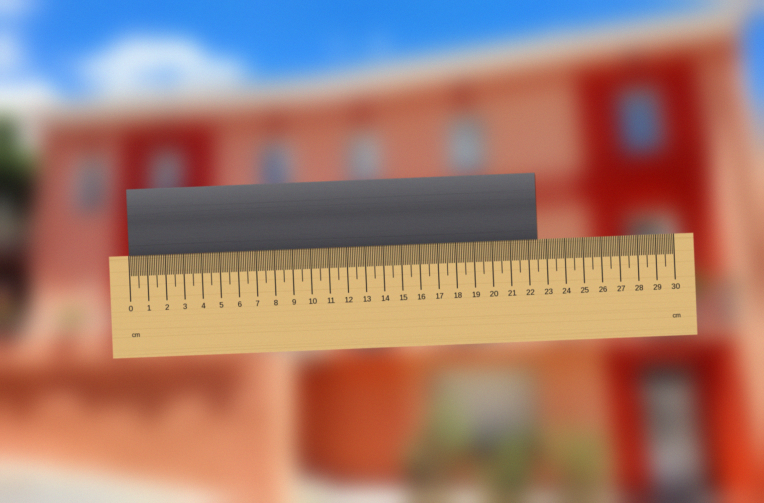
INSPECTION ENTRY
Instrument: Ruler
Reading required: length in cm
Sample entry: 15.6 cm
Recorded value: 22.5 cm
